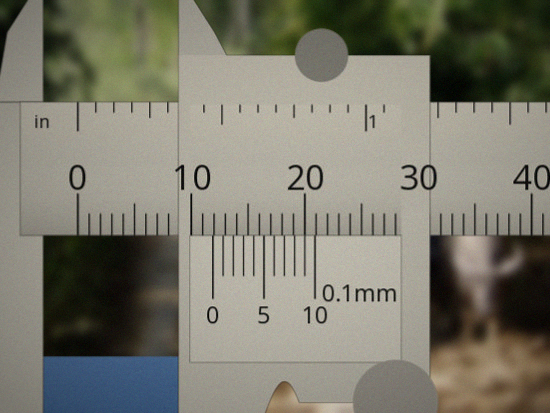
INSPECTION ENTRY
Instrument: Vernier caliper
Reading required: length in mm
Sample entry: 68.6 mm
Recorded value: 11.9 mm
